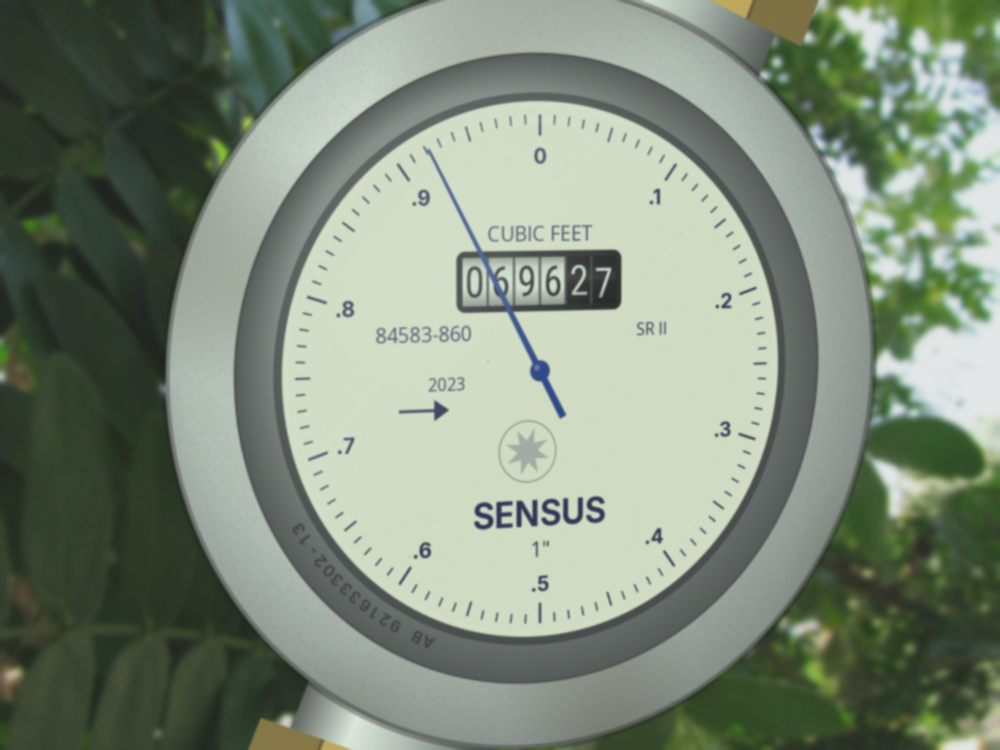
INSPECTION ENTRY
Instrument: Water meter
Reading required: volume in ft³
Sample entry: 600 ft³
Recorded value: 69626.92 ft³
